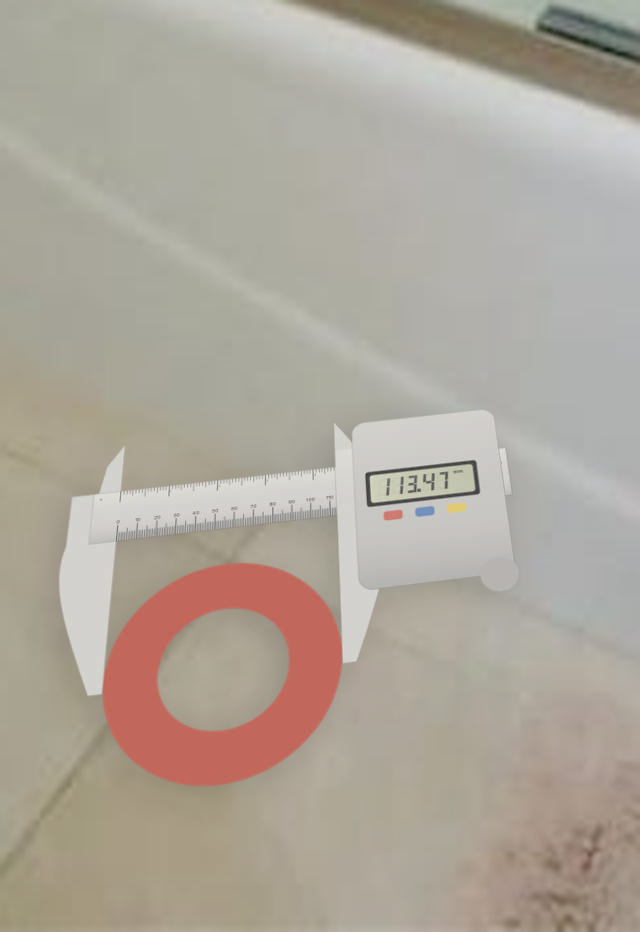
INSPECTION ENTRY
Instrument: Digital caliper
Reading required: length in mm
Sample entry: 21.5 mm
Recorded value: 113.47 mm
